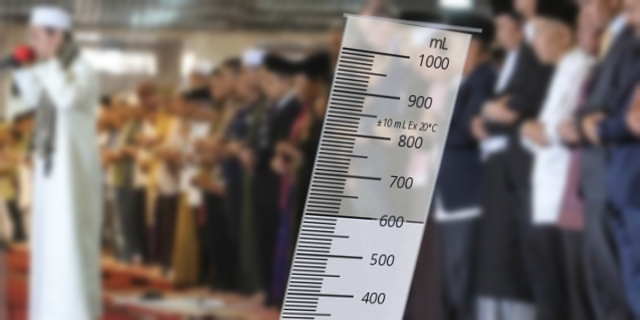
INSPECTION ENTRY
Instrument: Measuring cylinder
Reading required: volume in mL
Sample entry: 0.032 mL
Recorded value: 600 mL
